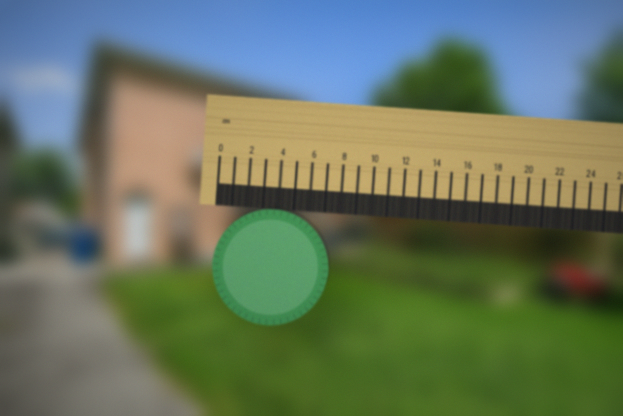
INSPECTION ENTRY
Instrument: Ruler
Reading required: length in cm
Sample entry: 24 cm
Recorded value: 7.5 cm
